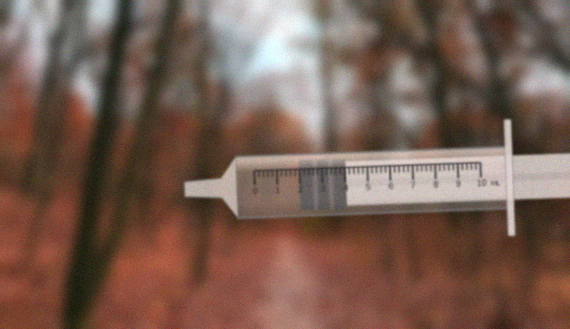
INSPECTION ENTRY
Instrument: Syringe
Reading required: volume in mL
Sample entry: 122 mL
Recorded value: 2 mL
